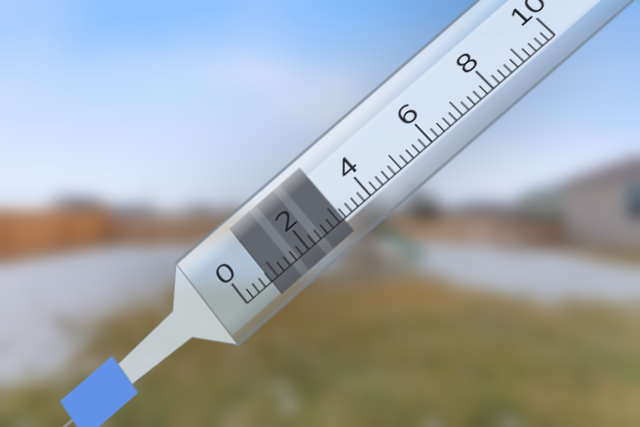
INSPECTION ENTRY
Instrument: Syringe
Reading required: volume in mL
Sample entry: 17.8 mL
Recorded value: 0.8 mL
